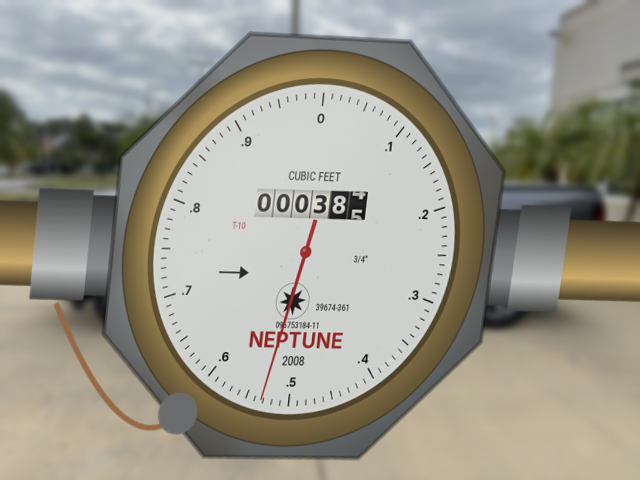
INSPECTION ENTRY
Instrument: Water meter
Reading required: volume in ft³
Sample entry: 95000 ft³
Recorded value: 384.53 ft³
